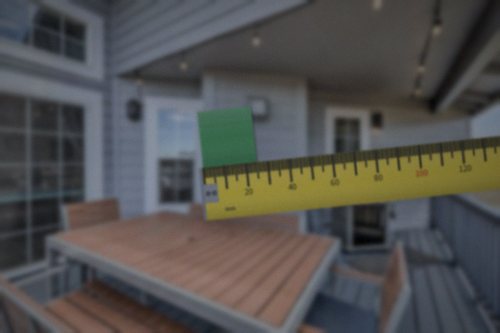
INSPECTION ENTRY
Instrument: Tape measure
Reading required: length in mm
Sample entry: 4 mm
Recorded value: 25 mm
